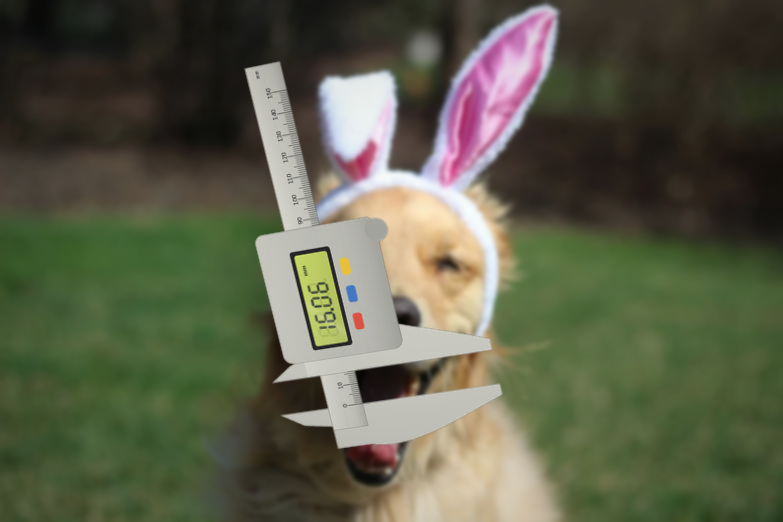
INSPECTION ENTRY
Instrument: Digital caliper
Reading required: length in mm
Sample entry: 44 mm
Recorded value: 16.06 mm
